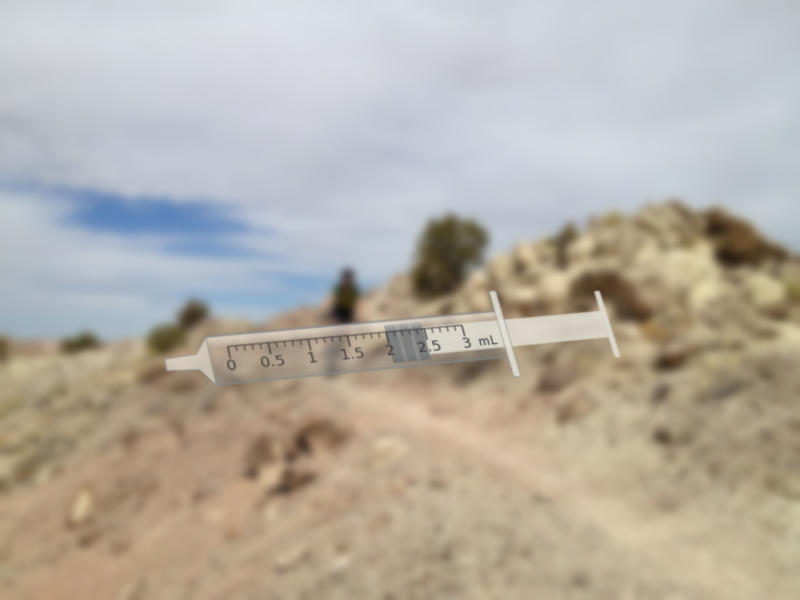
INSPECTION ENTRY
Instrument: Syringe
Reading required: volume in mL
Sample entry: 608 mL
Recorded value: 2 mL
